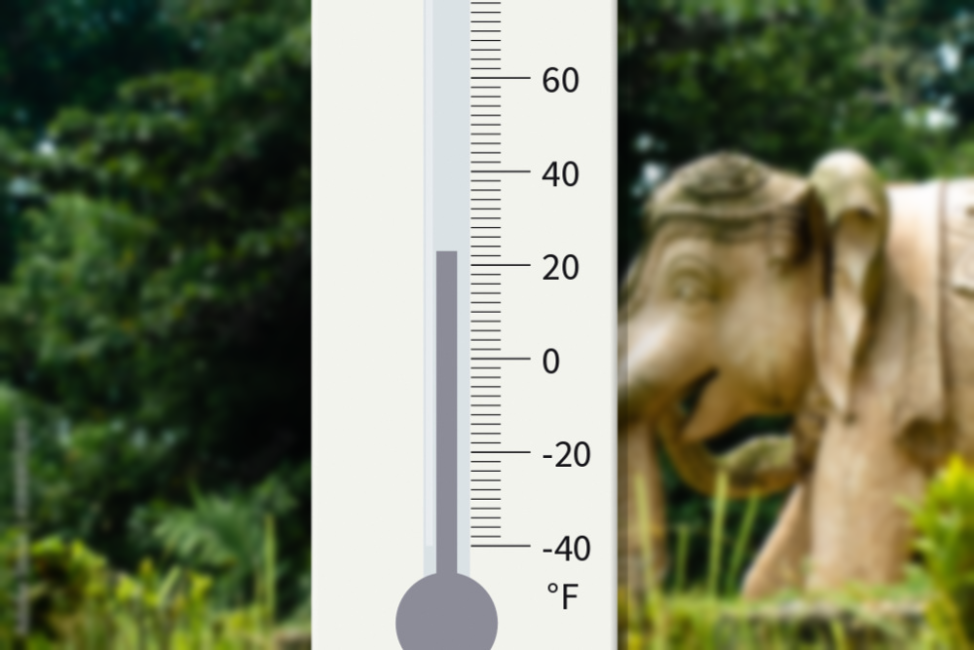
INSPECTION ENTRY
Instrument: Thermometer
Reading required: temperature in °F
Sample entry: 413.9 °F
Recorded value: 23 °F
